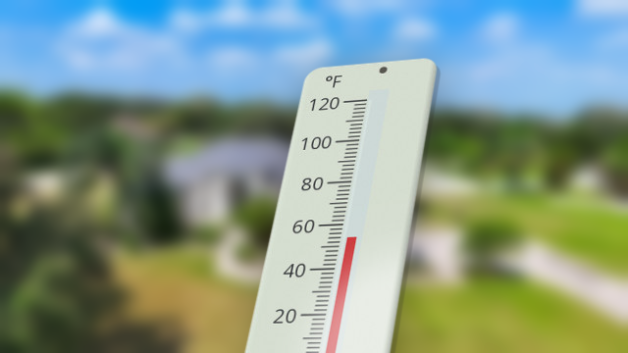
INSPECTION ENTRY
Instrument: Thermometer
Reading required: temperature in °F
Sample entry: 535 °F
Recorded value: 54 °F
